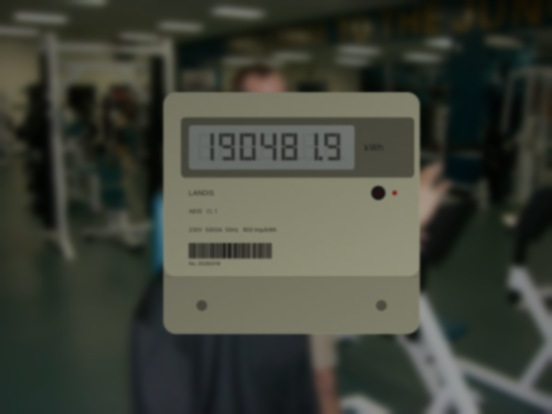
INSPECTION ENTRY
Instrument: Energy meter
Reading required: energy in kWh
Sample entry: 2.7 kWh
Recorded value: 190481.9 kWh
